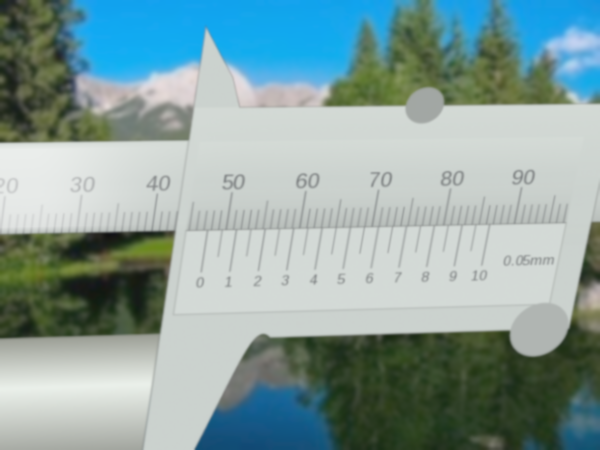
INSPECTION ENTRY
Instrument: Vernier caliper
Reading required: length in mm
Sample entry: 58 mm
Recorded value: 47.5 mm
